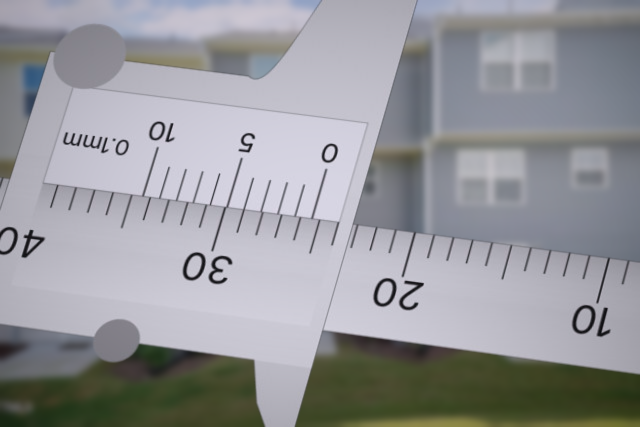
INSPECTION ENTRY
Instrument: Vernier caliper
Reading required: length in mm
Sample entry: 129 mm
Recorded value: 25.4 mm
